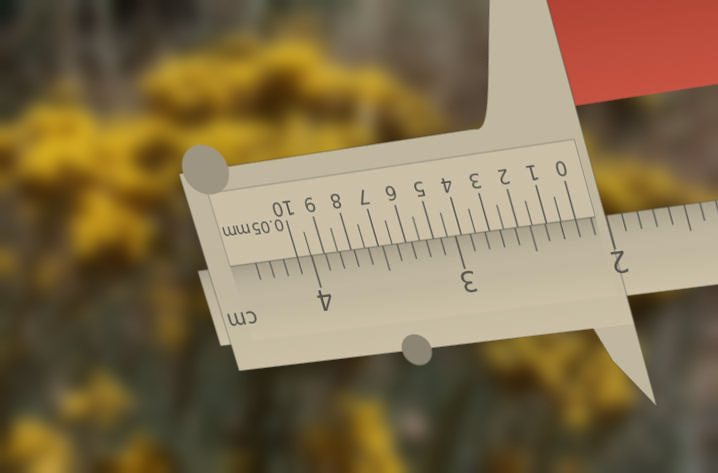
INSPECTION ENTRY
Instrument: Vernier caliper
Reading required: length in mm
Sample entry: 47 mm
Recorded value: 22.0 mm
